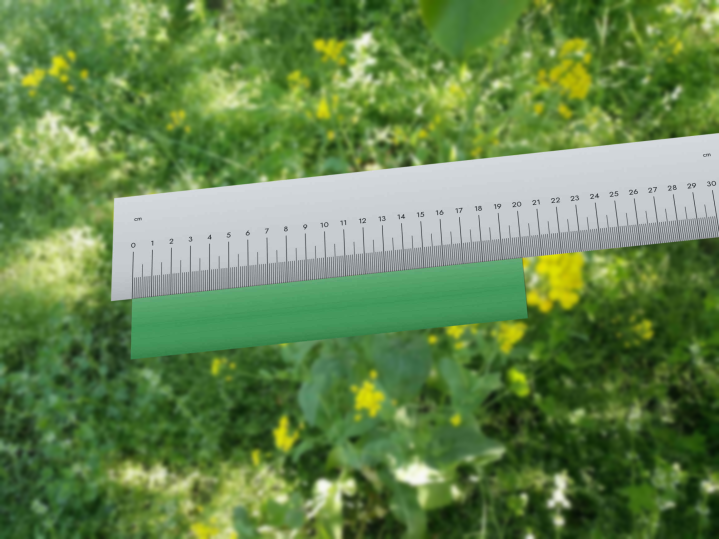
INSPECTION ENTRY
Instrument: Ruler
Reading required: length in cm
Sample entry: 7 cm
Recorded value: 20 cm
